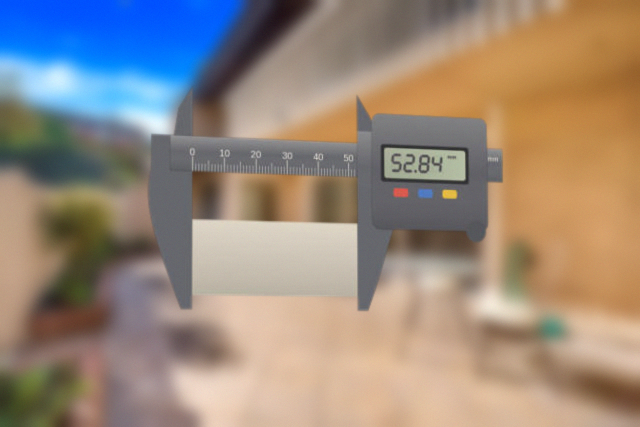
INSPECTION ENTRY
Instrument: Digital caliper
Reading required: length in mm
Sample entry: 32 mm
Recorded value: 52.84 mm
